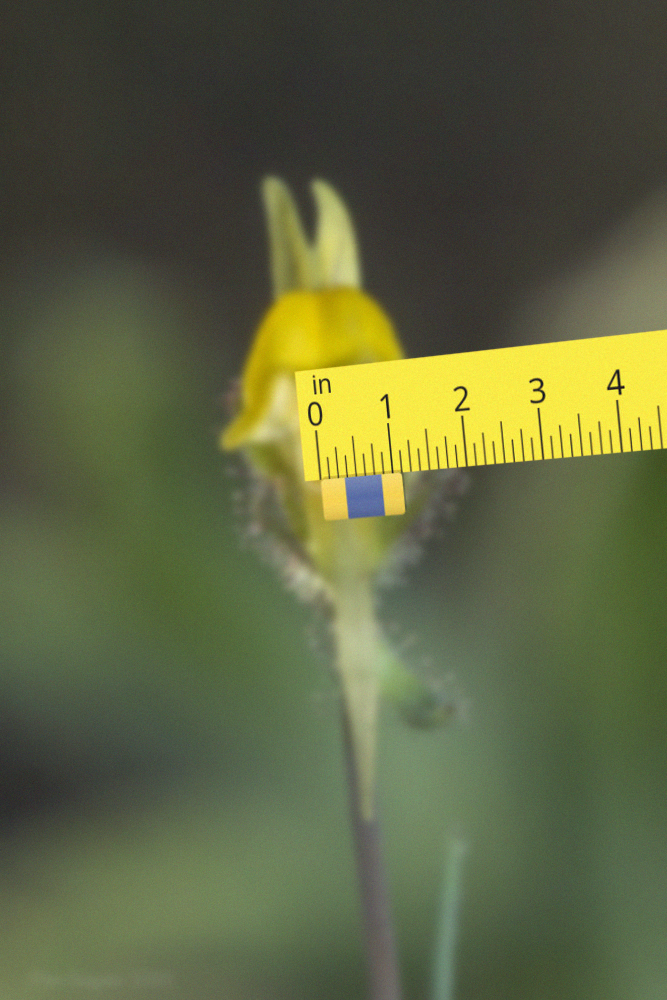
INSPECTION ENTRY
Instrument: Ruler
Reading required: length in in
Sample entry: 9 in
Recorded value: 1.125 in
